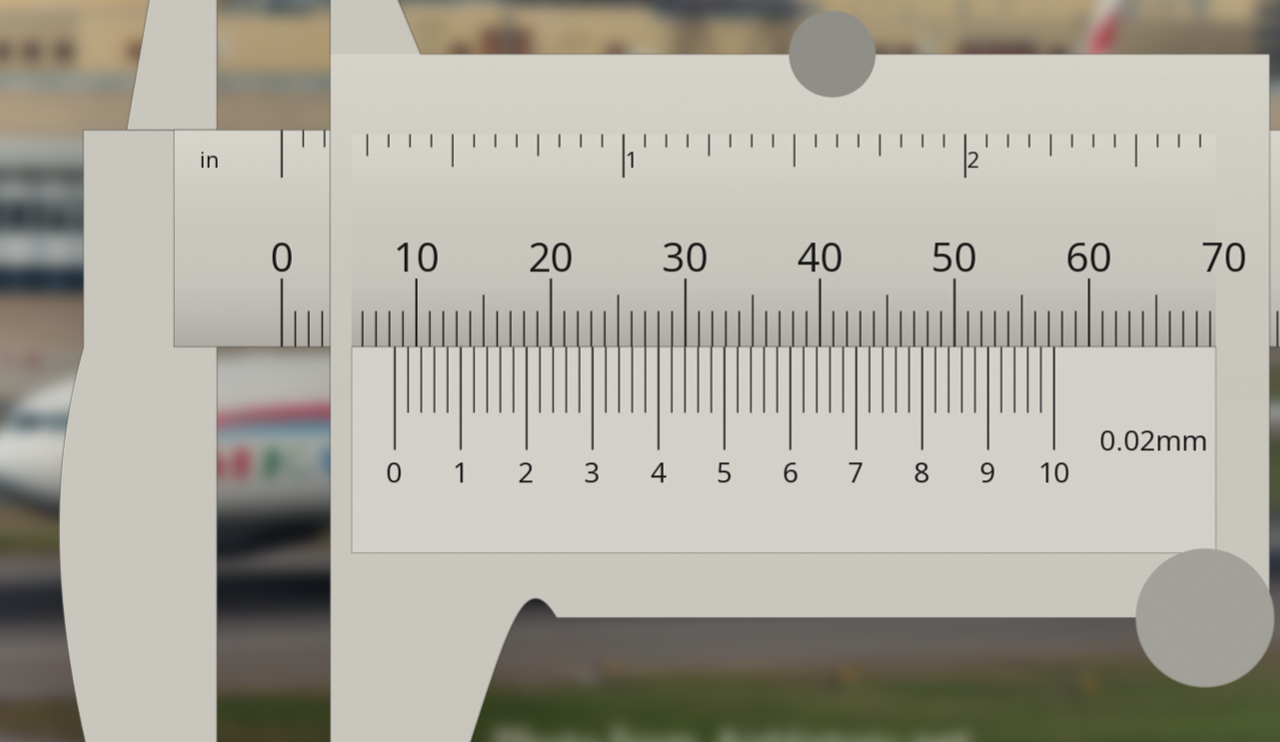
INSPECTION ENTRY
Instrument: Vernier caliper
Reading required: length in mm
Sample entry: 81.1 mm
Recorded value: 8.4 mm
